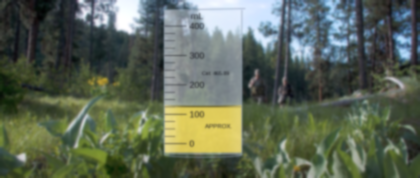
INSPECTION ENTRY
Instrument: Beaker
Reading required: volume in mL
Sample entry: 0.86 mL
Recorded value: 125 mL
